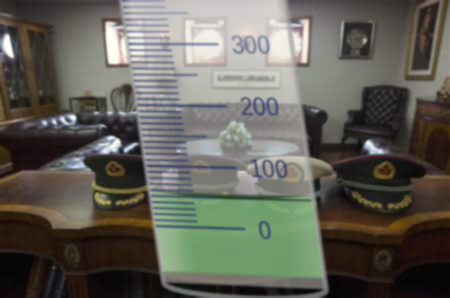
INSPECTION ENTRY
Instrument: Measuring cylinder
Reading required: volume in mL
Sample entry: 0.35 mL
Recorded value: 50 mL
